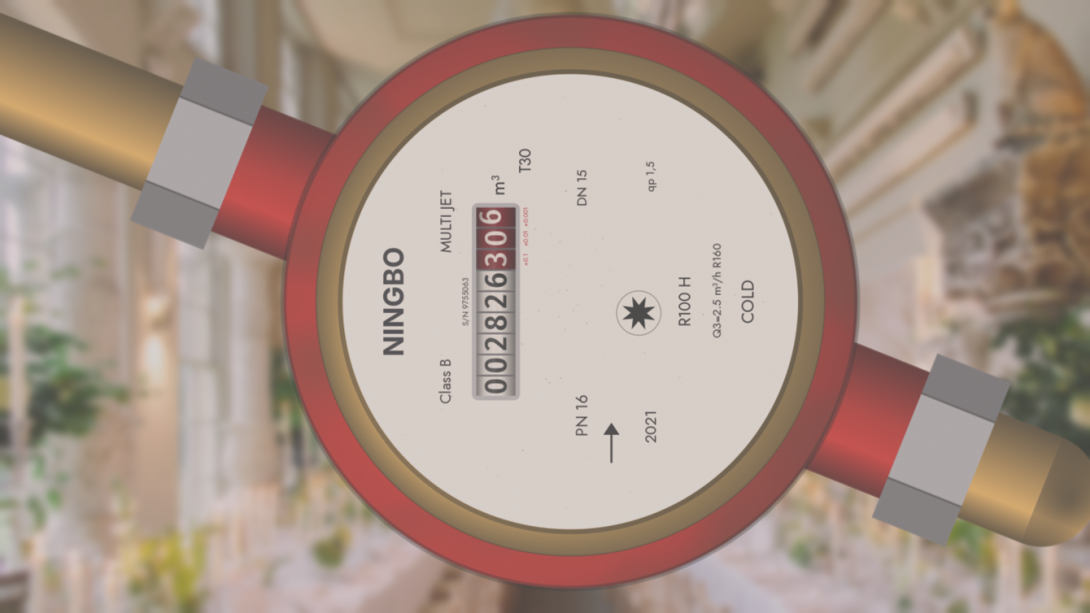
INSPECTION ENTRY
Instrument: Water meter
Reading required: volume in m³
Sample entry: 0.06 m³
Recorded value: 2826.306 m³
